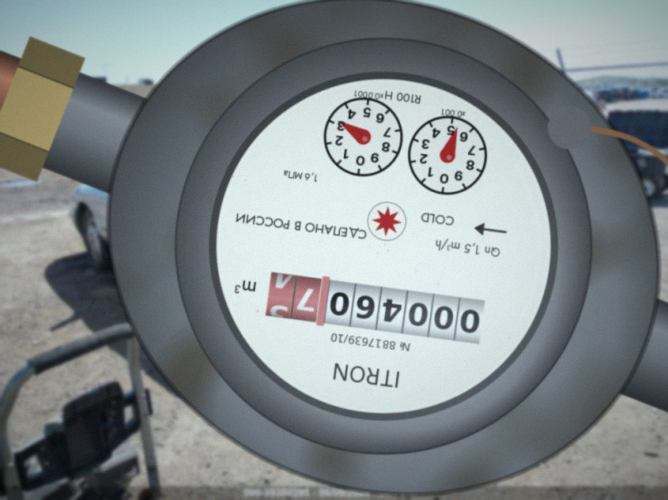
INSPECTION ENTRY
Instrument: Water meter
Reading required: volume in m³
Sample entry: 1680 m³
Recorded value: 460.7353 m³
